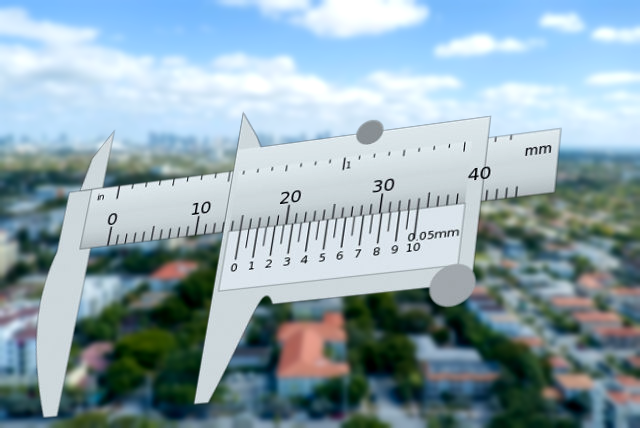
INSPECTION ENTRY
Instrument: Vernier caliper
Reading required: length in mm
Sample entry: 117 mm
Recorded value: 15.0 mm
